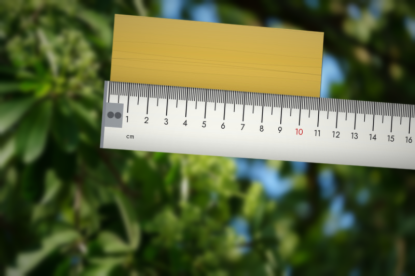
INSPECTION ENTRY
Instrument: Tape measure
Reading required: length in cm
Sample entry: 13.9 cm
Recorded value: 11 cm
